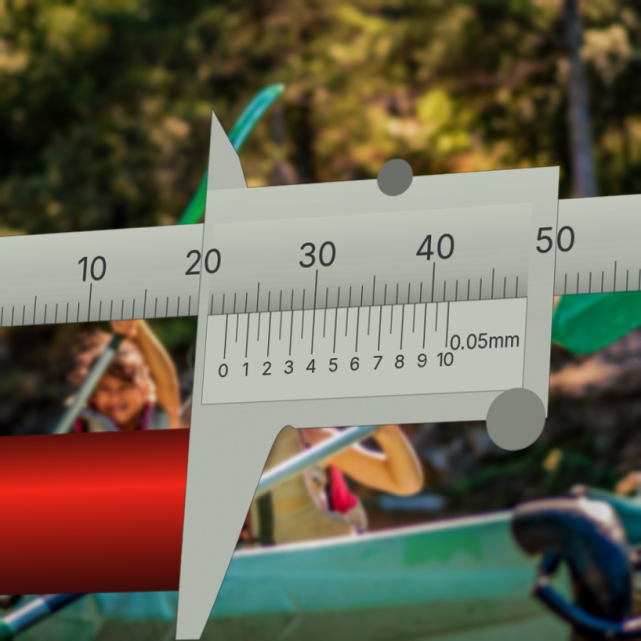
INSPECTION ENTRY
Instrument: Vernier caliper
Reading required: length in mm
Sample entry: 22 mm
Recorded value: 22.4 mm
